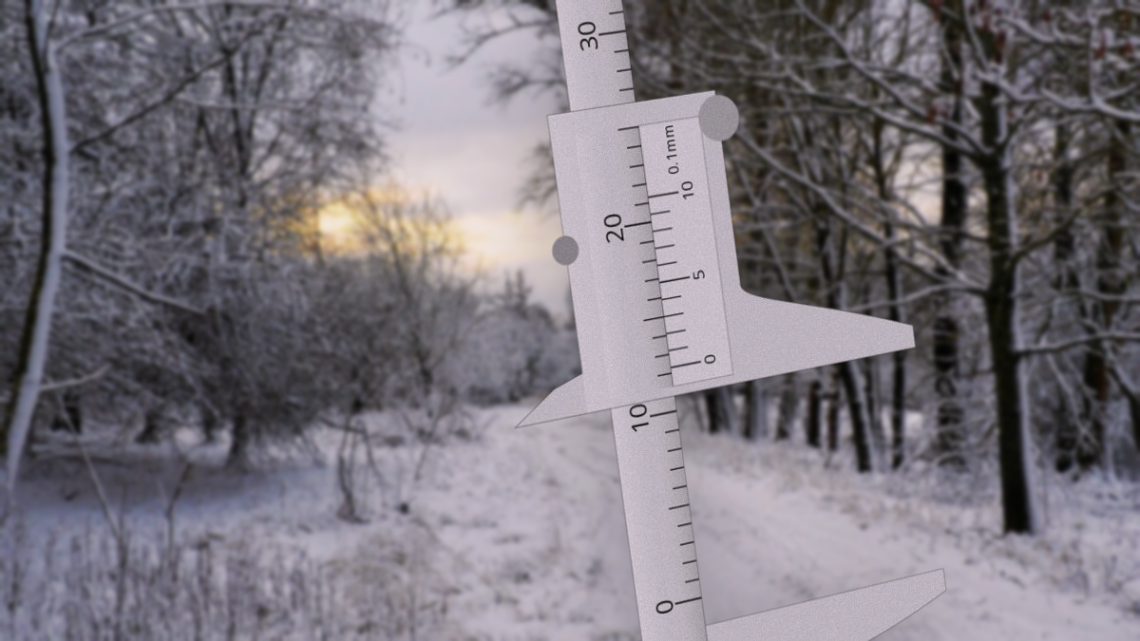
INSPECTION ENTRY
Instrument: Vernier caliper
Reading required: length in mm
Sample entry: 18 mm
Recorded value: 12.3 mm
